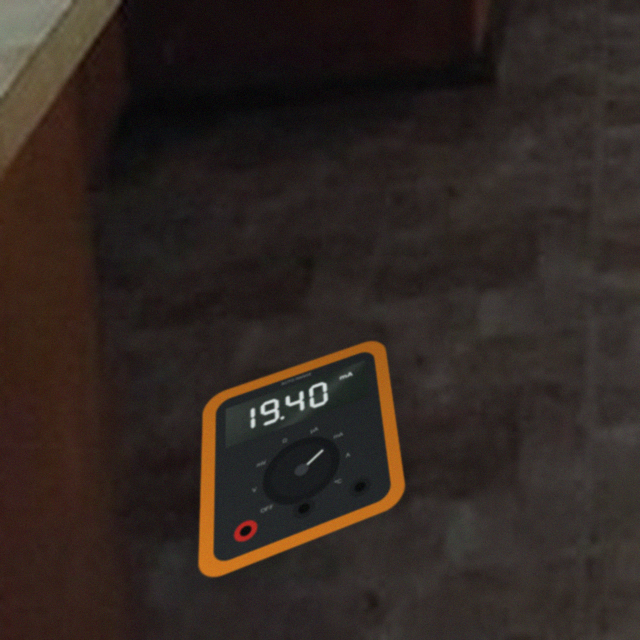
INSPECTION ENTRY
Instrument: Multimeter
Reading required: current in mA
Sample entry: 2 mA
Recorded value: 19.40 mA
